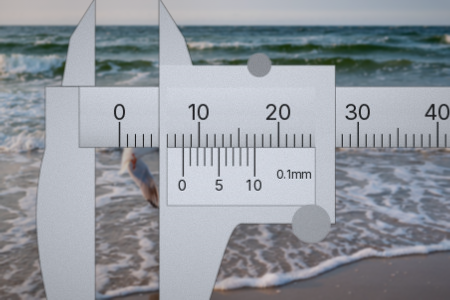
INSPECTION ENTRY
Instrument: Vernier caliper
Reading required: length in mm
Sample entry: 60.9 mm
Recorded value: 8.0 mm
